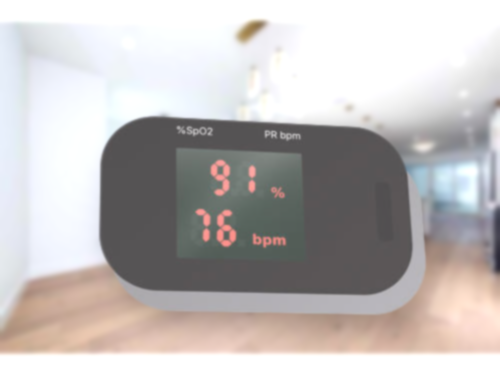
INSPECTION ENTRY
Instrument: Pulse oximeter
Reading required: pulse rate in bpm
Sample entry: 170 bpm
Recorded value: 76 bpm
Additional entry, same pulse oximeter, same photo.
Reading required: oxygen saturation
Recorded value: 91 %
